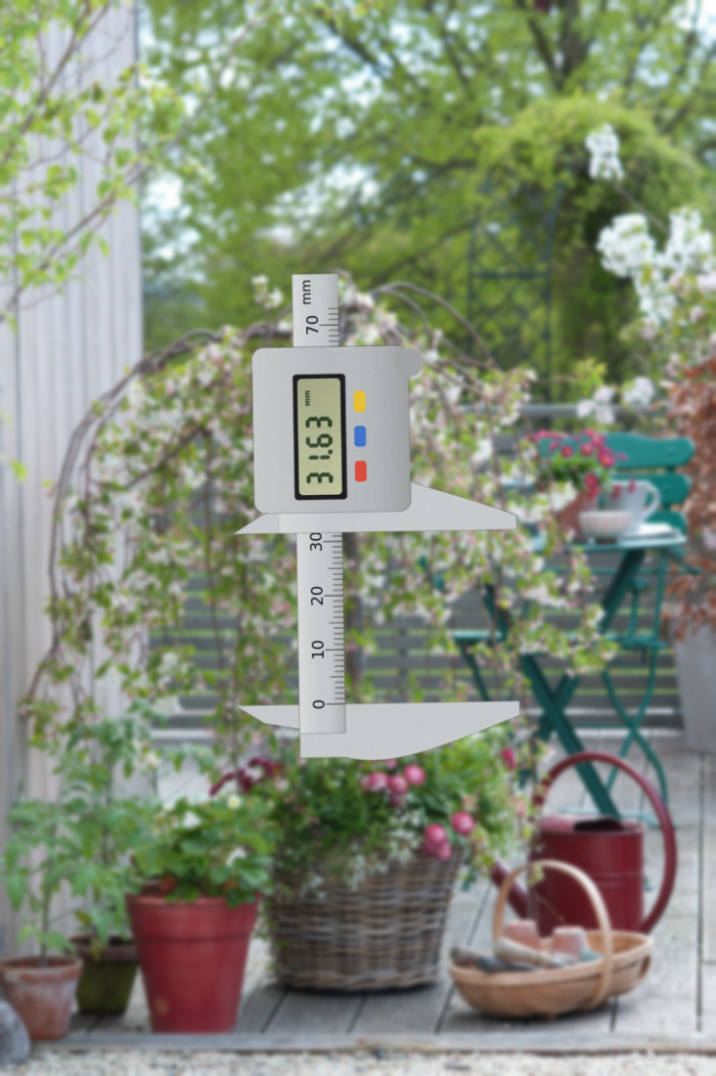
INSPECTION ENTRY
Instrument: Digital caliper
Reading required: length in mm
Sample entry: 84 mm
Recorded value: 31.63 mm
